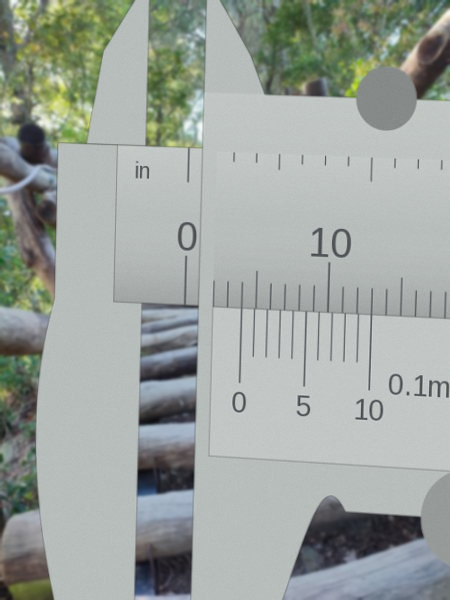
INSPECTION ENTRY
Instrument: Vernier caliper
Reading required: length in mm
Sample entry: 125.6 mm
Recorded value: 4.0 mm
